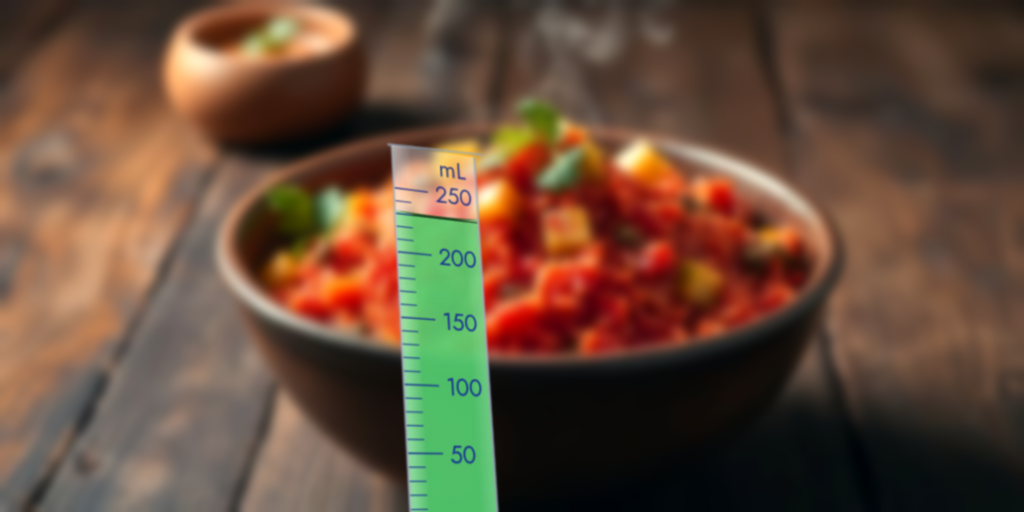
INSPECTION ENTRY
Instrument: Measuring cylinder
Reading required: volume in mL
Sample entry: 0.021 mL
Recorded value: 230 mL
